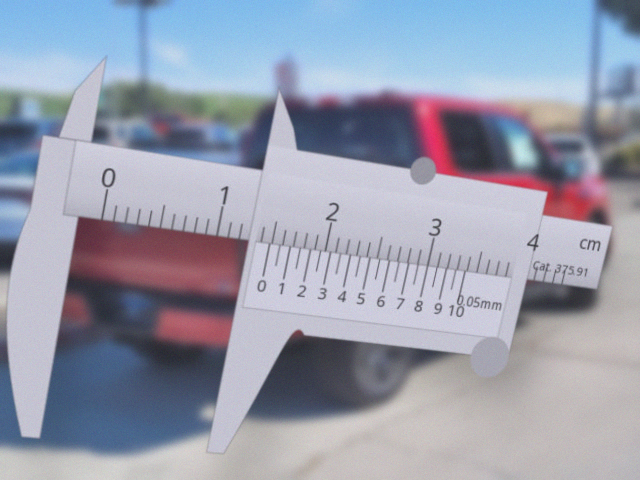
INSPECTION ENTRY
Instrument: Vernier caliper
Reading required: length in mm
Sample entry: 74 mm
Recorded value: 14.8 mm
